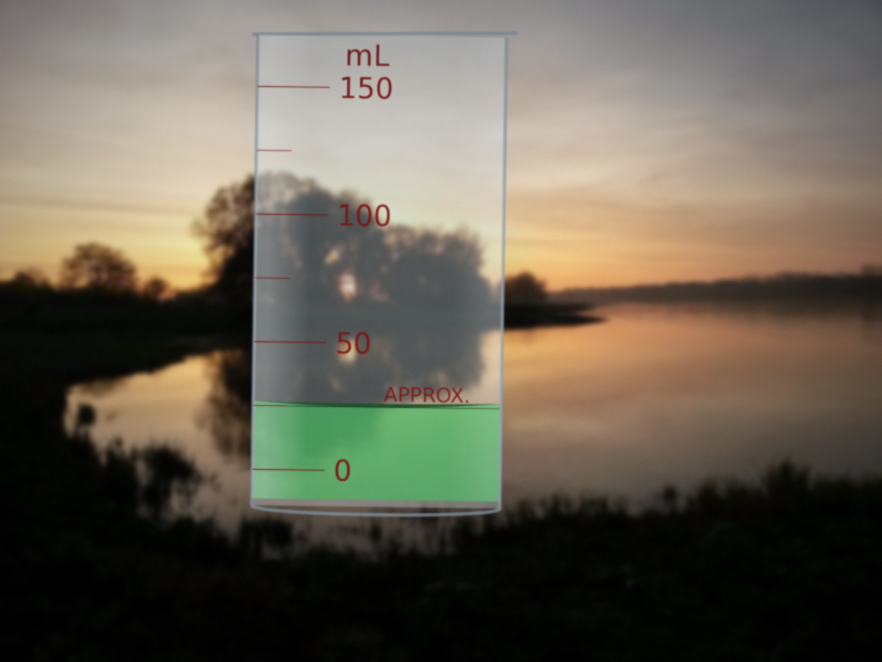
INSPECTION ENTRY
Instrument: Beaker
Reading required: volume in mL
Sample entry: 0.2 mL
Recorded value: 25 mL
